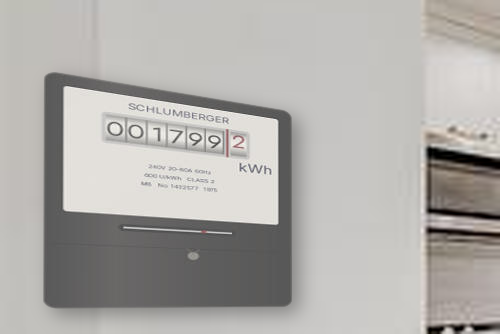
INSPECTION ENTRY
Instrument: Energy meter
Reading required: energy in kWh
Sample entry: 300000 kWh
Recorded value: 1799.2 kWh
